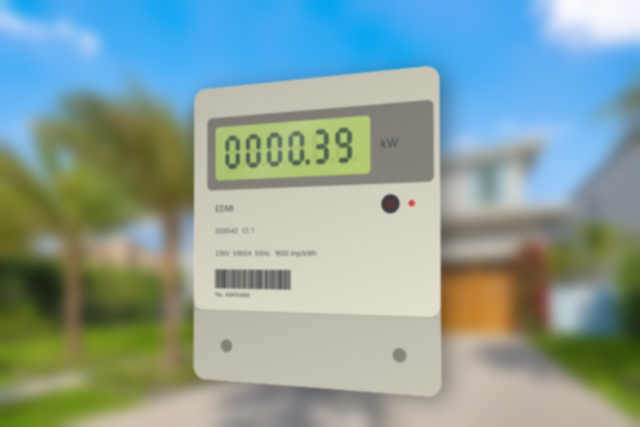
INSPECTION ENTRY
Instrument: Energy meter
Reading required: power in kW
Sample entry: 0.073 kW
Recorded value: 0.39 kW
